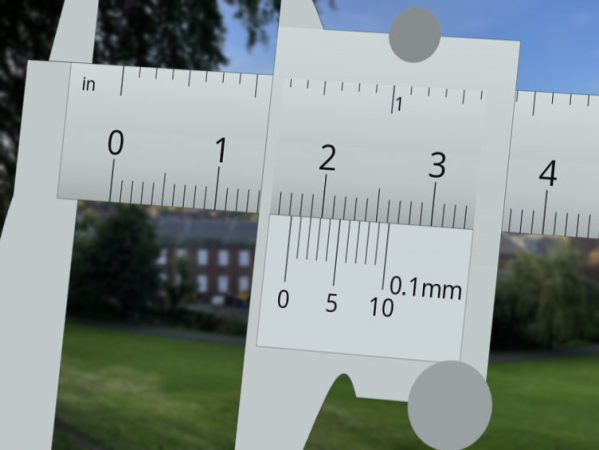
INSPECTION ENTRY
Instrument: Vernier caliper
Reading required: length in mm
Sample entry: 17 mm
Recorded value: 17.2 mm
